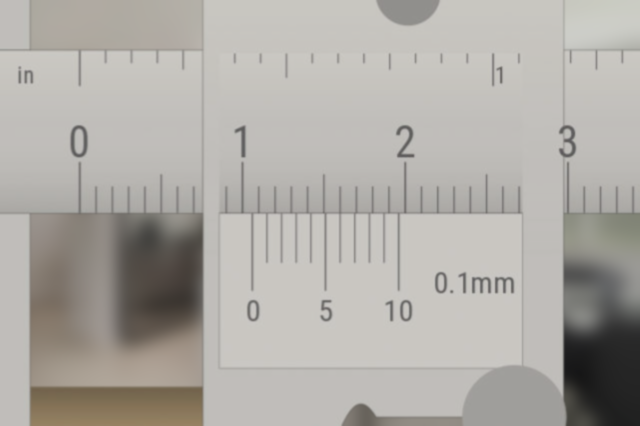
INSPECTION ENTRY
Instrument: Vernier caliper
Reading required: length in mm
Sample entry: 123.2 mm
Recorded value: 10.6 mm
